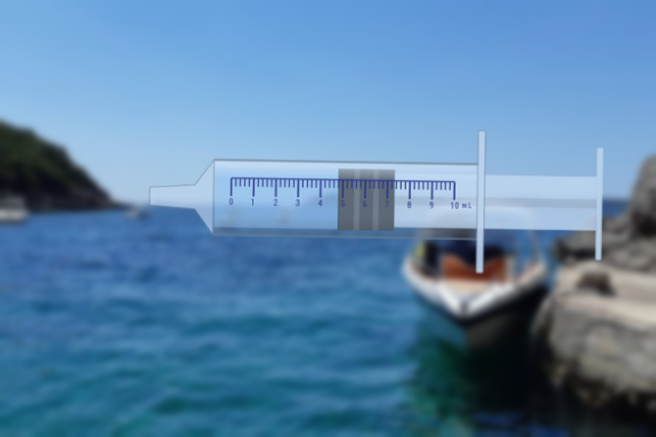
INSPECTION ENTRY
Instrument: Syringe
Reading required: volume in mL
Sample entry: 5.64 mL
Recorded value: 4.8 mL
